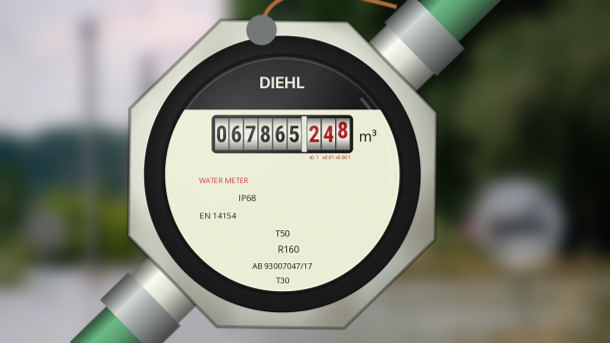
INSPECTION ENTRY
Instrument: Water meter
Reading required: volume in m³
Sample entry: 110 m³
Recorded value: 67865.248 m³
